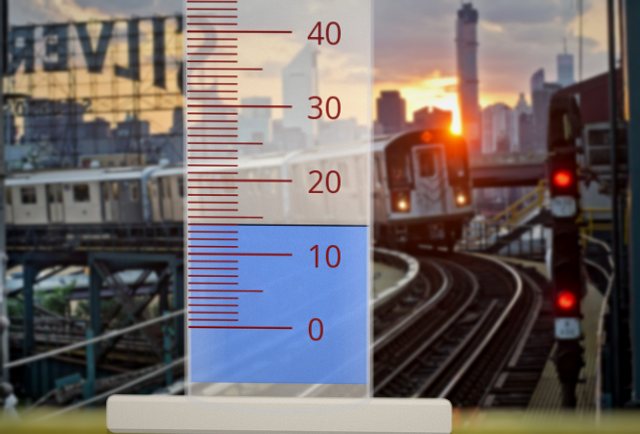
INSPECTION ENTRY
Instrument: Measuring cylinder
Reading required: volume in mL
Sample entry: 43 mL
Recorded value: 14 mL
